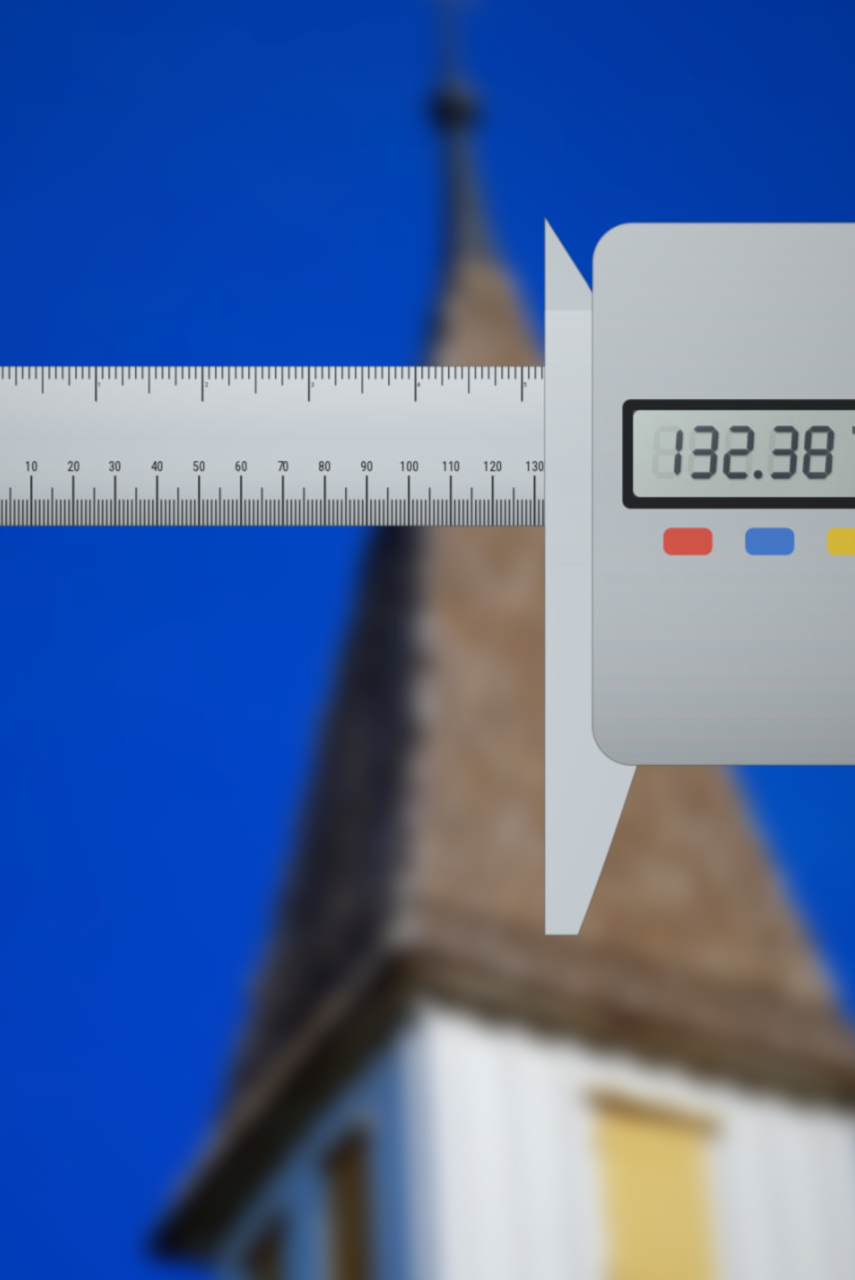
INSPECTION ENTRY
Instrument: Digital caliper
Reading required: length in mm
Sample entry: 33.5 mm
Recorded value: 132.38 mm
